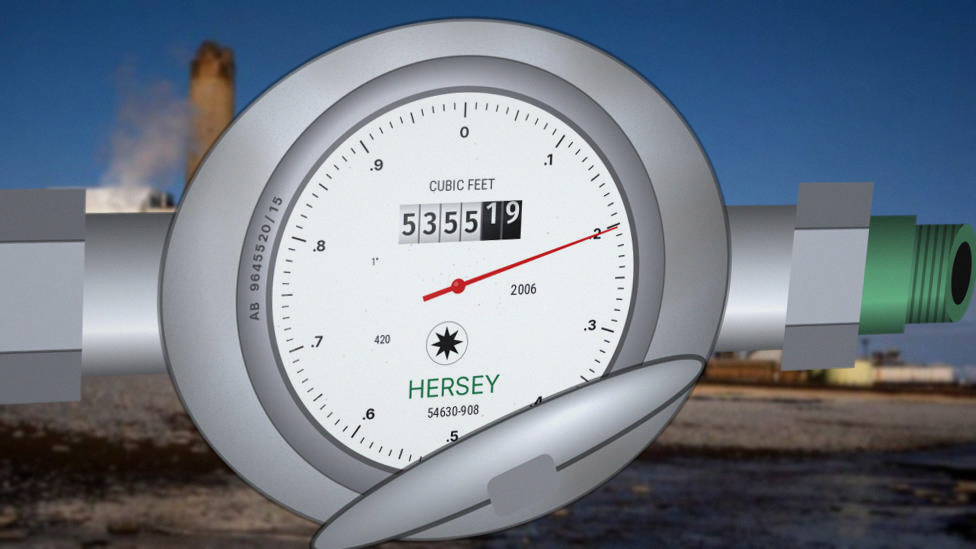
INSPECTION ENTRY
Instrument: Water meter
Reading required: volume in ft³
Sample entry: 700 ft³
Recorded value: 535519.20 ft³
